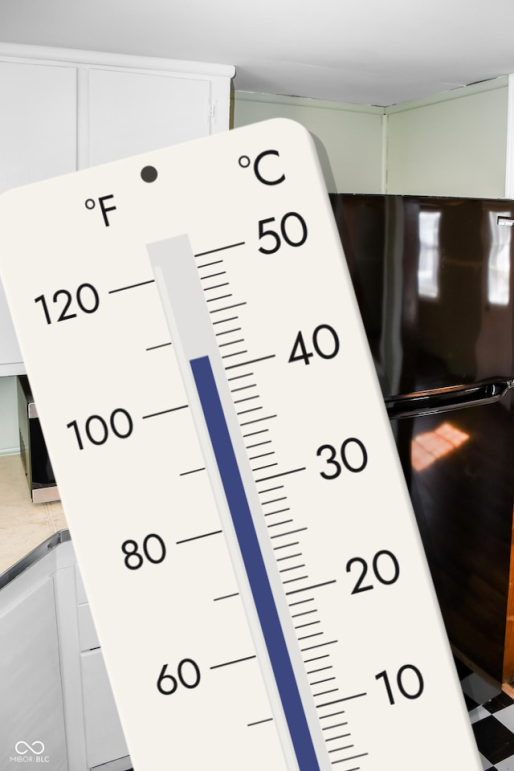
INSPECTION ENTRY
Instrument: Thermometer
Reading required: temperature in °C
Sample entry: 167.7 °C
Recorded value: 41.5 °C
